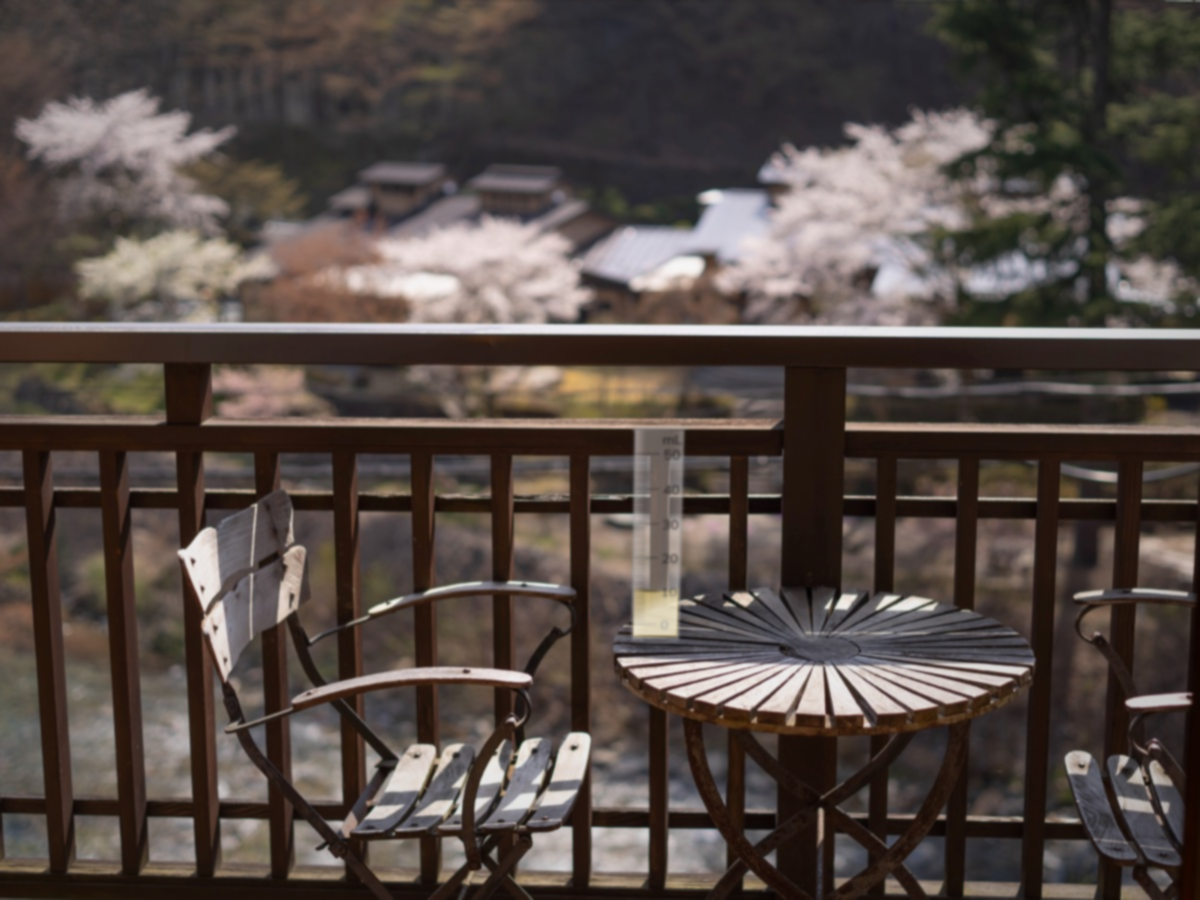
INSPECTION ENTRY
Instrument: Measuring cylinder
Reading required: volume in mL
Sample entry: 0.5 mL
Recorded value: 10 mL
